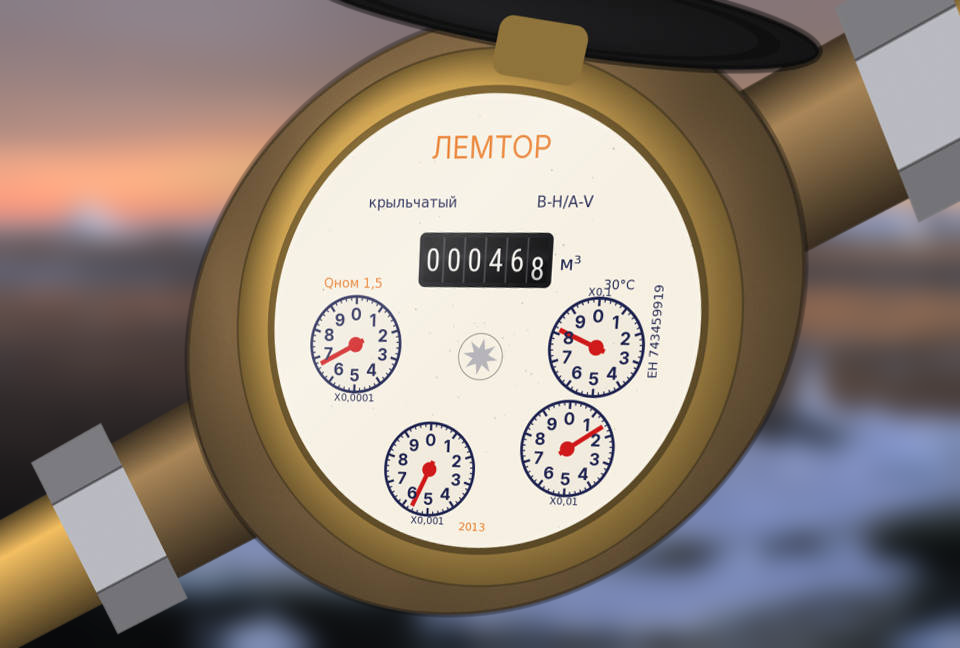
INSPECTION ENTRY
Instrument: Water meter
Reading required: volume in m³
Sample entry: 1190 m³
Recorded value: 467.8156 m³
